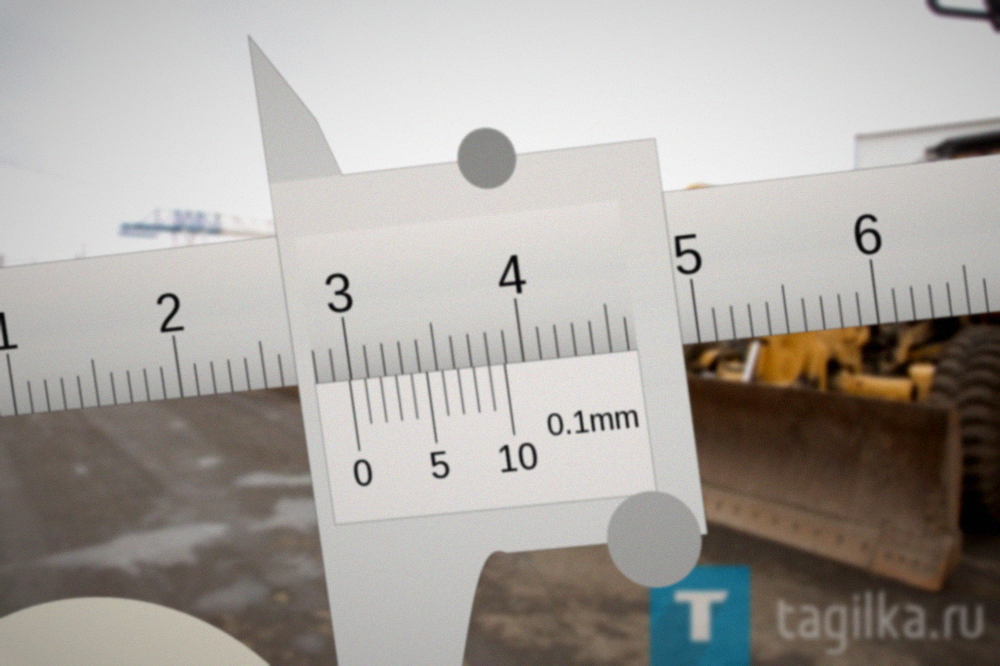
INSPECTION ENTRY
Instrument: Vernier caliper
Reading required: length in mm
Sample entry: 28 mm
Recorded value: 29.9 mm
